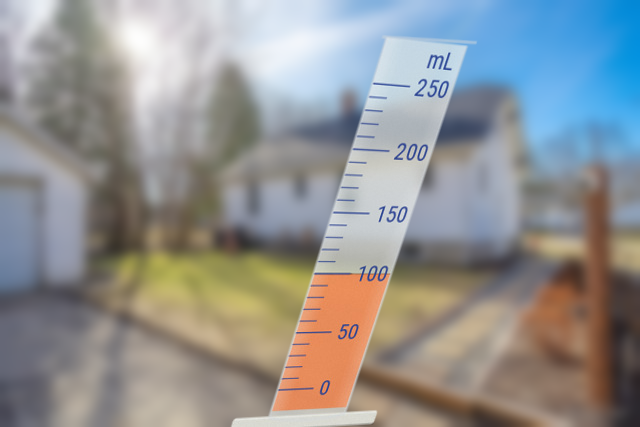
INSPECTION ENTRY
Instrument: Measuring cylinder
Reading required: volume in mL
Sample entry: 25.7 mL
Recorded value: 100 mL
